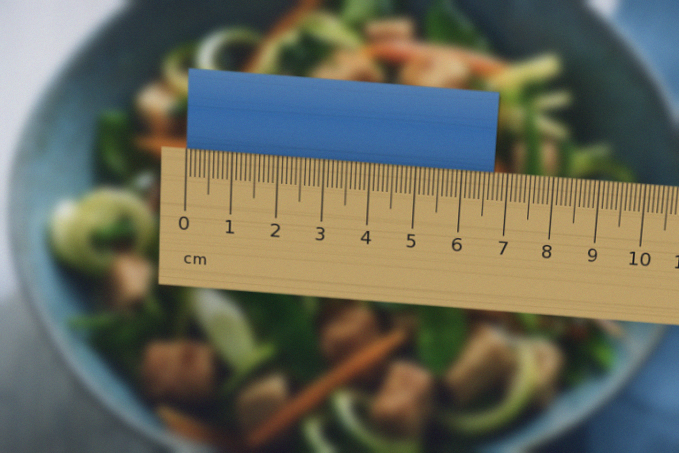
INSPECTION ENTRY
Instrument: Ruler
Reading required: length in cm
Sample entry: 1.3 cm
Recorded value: 6.7 cm
